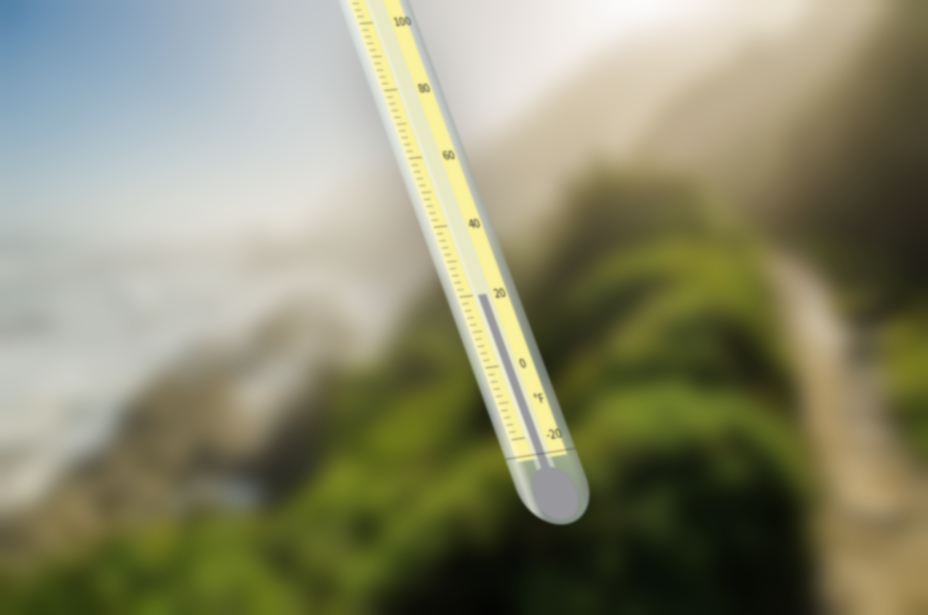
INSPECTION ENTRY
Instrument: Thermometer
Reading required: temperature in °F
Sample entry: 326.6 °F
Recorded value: 20 °F
